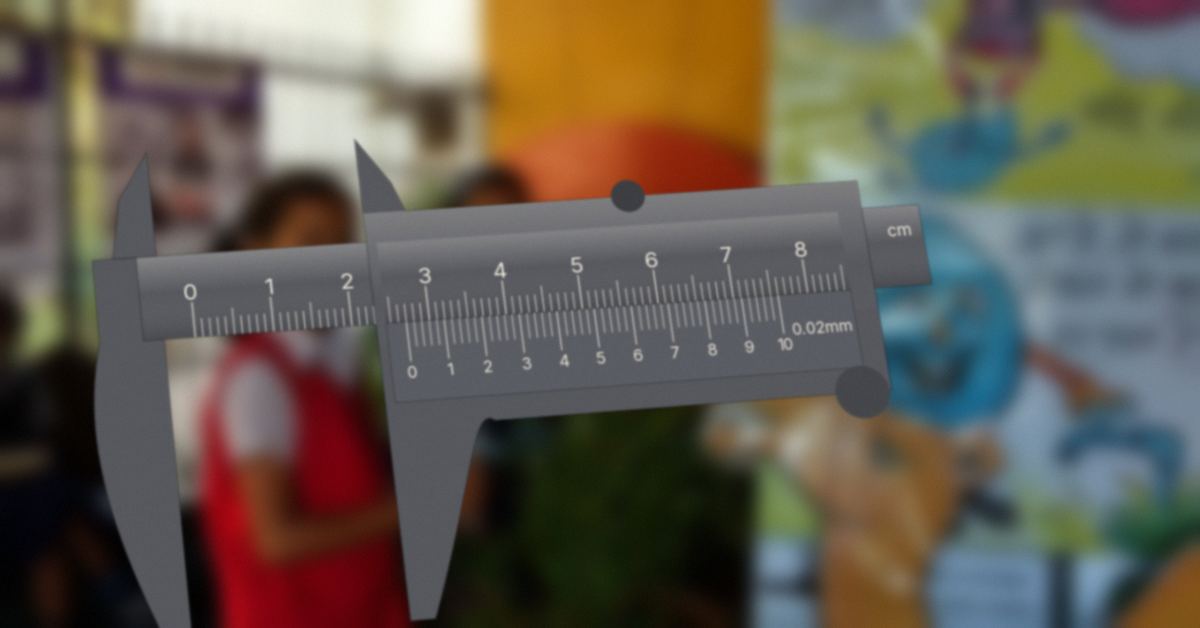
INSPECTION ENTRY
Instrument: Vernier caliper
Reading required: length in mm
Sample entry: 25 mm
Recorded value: 27.0 mm
